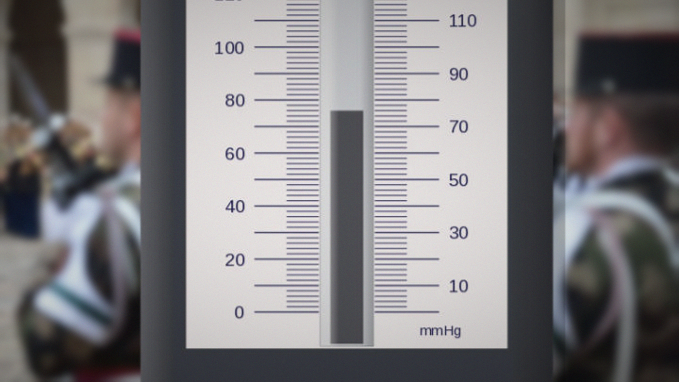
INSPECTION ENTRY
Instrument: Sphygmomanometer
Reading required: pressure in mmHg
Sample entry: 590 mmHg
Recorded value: 76 mmHg
